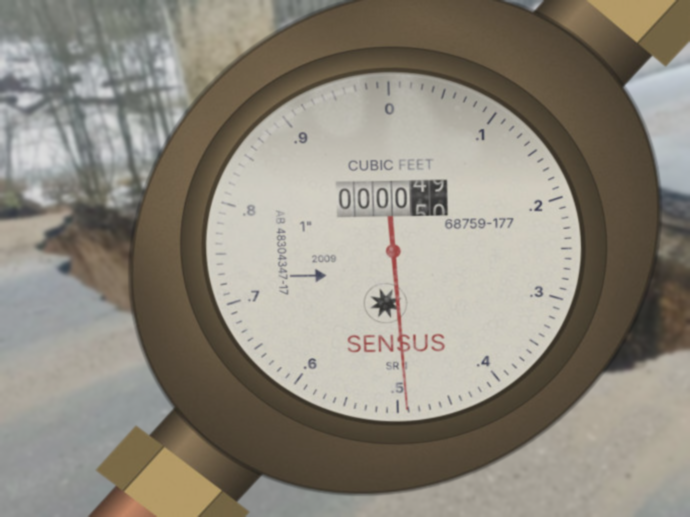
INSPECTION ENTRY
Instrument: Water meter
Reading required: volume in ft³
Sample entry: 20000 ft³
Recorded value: 49.49 ft³
